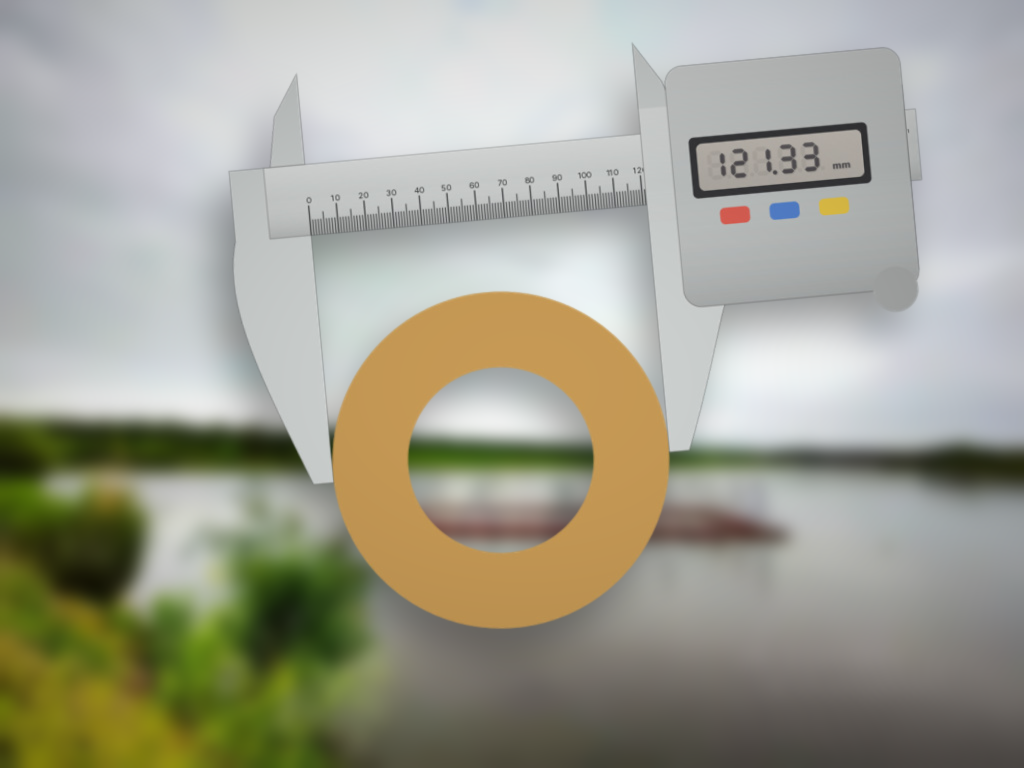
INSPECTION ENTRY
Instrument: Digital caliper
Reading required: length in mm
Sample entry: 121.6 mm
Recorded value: 121.33 mm
